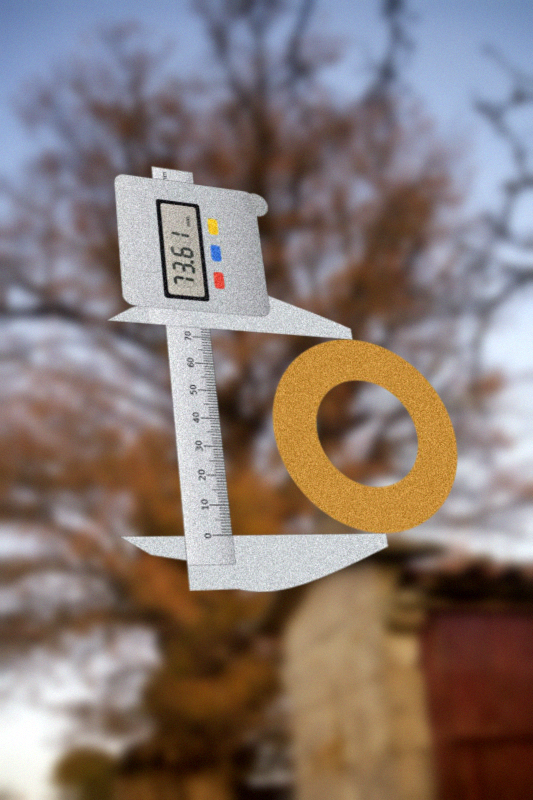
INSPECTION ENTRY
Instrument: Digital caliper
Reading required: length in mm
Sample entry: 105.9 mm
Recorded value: 73.61 mm
